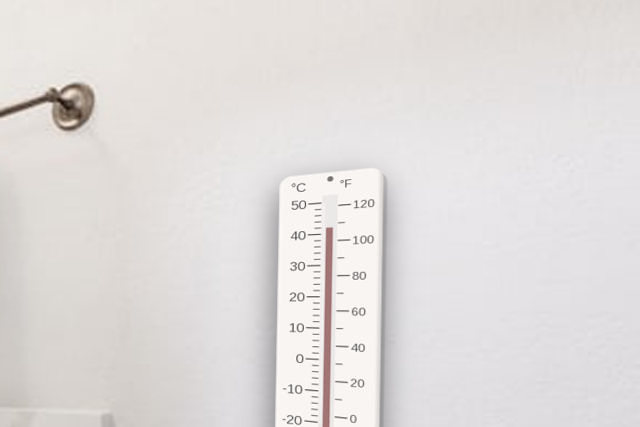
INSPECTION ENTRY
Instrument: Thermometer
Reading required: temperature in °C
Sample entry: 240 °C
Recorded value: 42 °C
